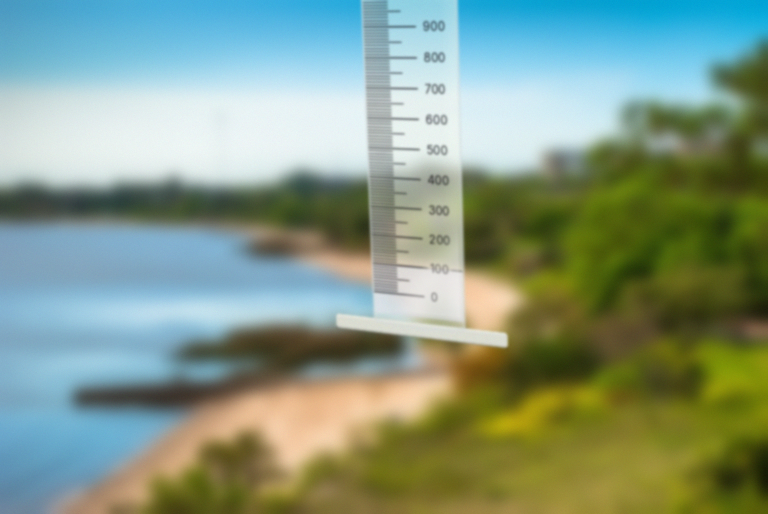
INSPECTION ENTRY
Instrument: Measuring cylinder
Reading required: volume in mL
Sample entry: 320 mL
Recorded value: 100 mL
